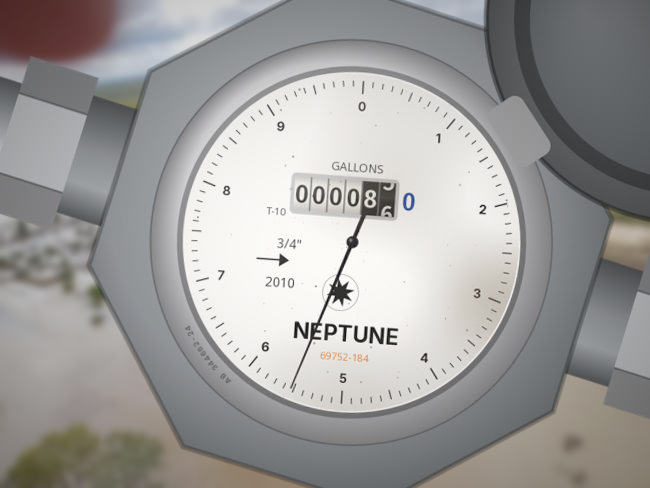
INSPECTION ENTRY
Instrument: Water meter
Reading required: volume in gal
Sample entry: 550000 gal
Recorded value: 855.5 gal
